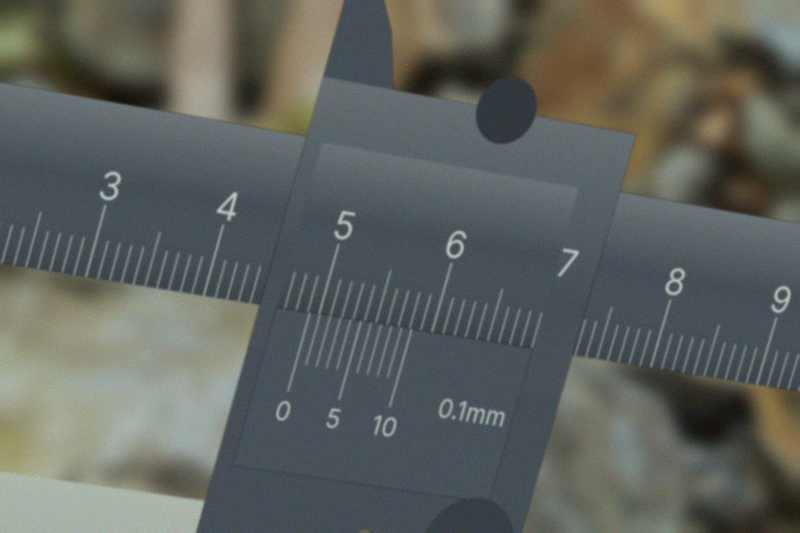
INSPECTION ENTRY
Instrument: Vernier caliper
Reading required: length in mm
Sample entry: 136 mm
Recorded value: 49.2 mm
